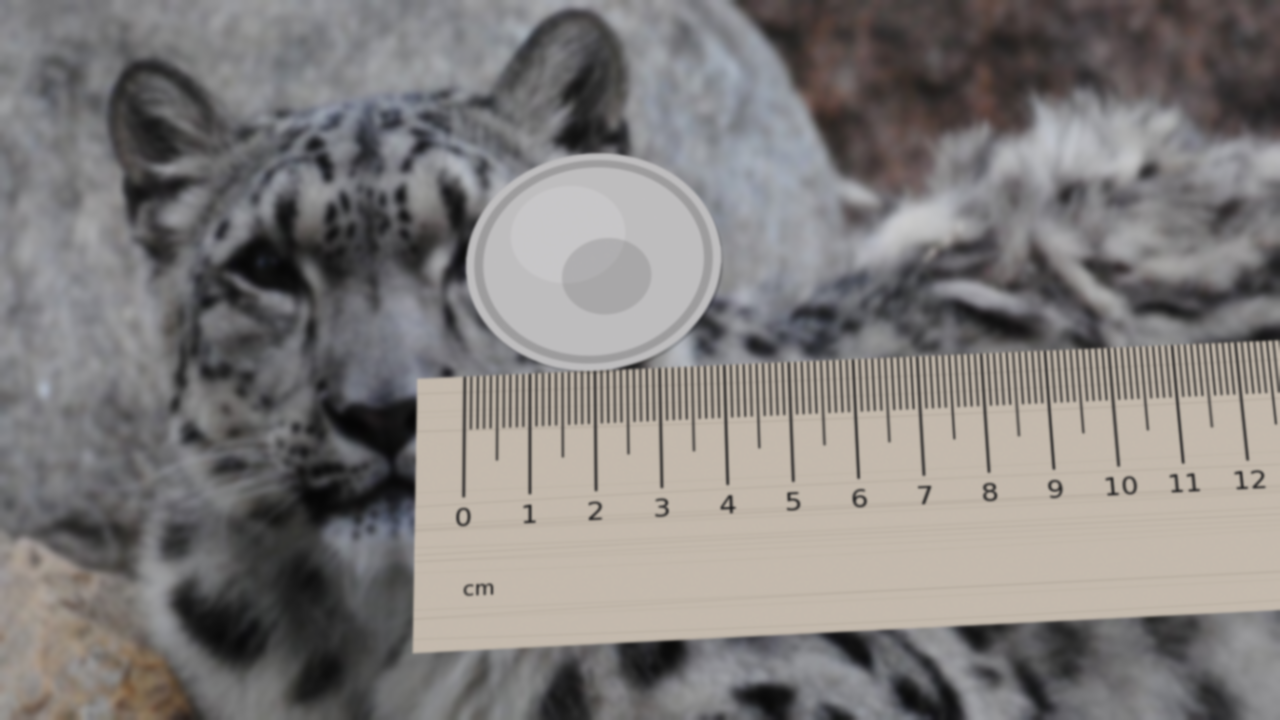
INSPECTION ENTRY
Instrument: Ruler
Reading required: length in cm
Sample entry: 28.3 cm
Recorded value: 4 cm
